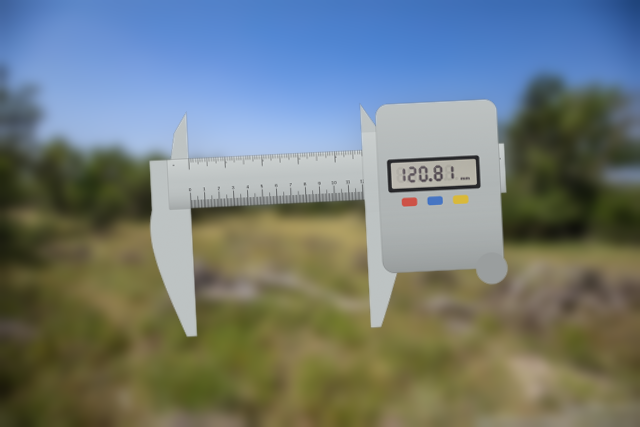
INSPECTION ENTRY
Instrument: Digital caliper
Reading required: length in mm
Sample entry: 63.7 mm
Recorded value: 120.81 mm
